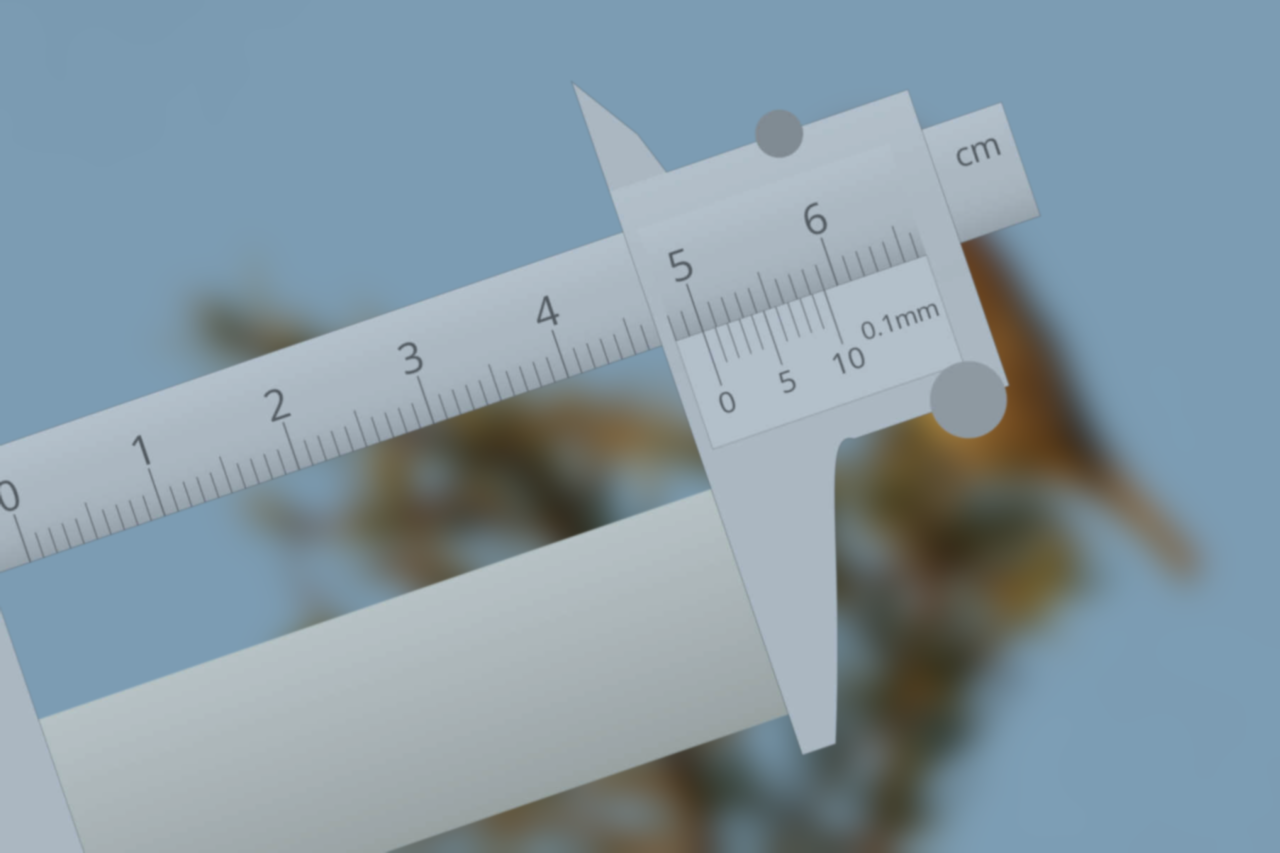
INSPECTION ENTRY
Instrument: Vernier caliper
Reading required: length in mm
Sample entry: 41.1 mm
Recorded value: 50.0 mm
